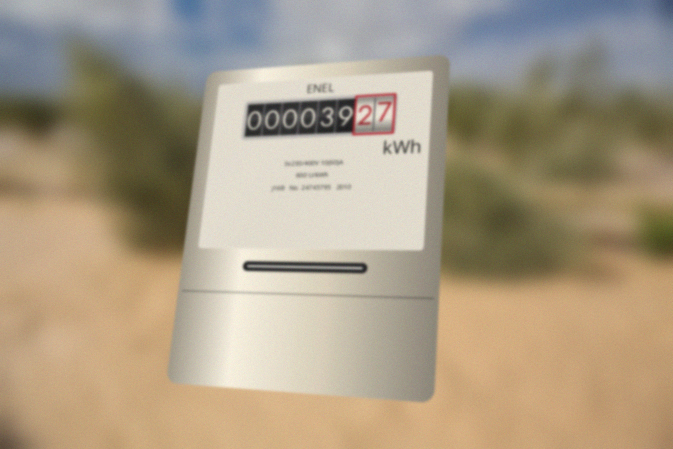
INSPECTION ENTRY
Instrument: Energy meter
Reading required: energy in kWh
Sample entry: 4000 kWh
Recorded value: 39.27 kWh
